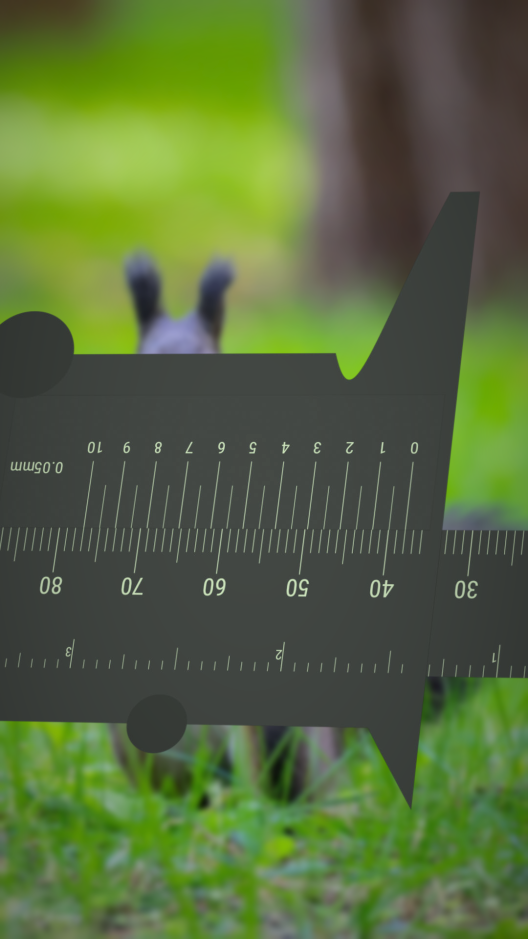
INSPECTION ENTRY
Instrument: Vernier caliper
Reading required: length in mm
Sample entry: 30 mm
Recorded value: 38.0 mm
